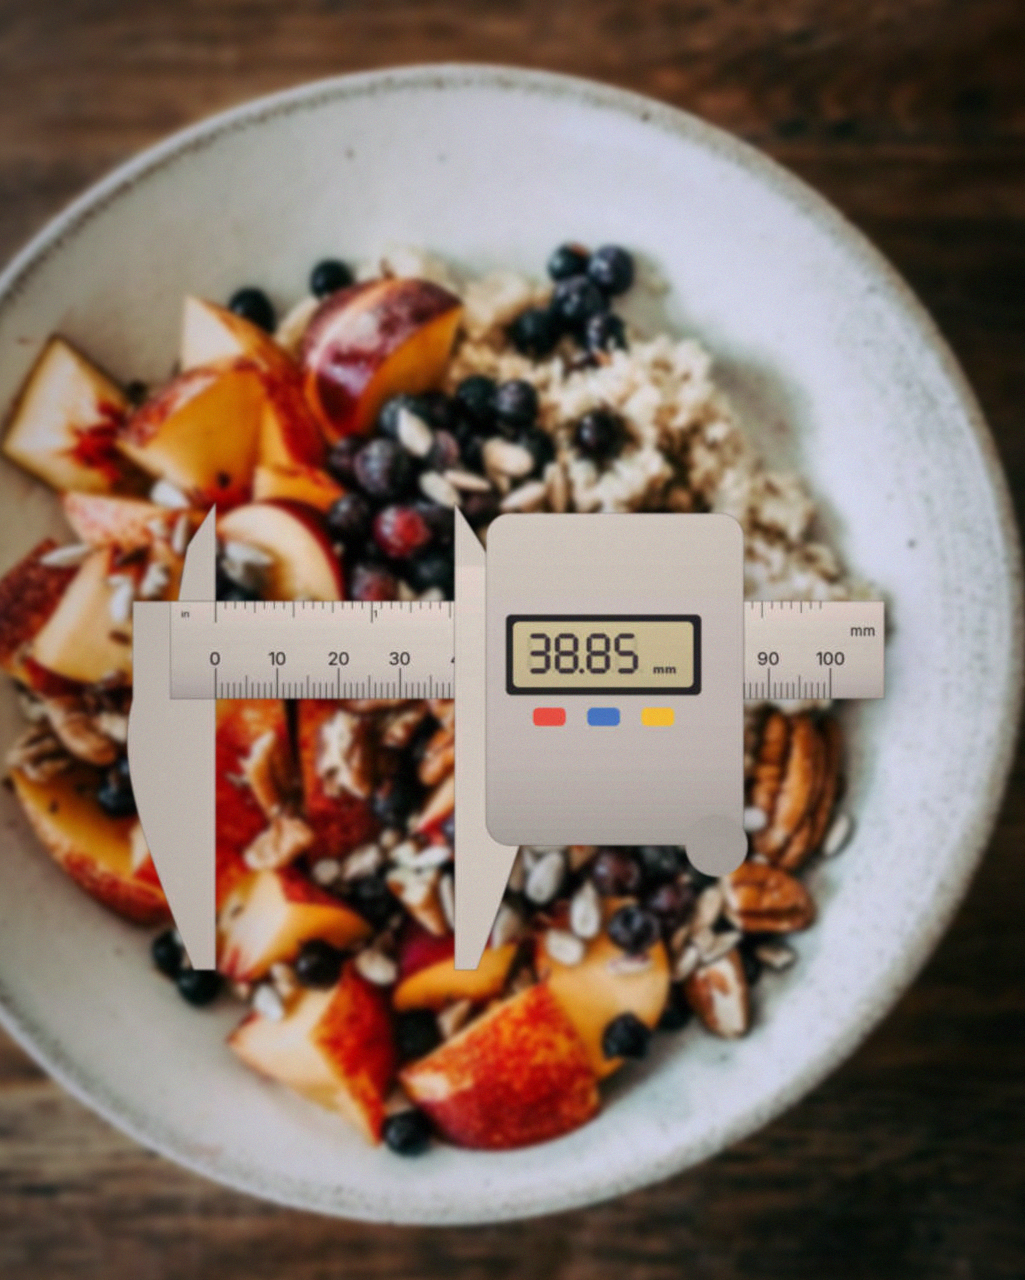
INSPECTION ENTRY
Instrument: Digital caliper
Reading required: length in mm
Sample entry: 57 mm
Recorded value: 38.85 mm
